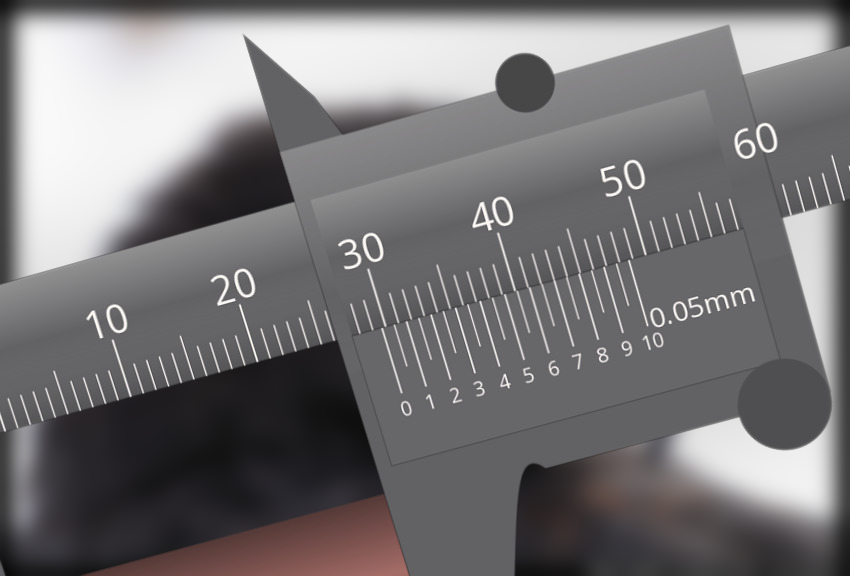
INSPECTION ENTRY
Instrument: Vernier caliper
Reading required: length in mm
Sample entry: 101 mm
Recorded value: 29.7 mm
